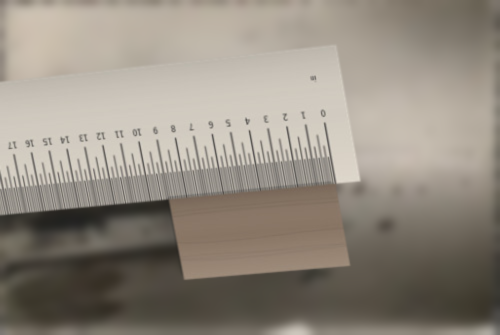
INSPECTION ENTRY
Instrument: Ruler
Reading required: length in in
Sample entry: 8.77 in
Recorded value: 9 in
